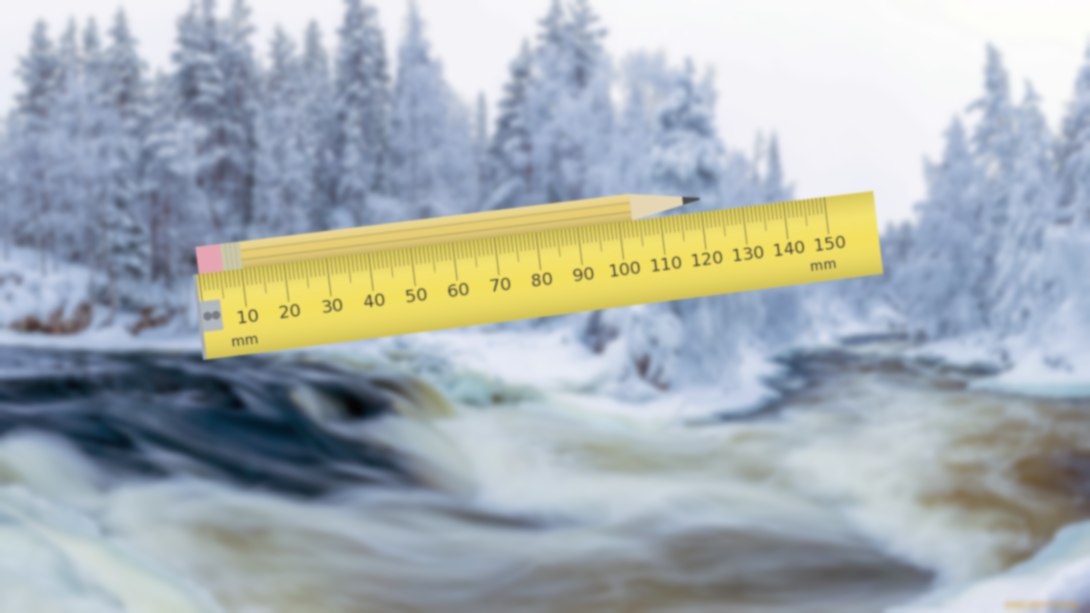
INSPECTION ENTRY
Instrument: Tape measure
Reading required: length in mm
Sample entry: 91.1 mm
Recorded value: 120 mm
